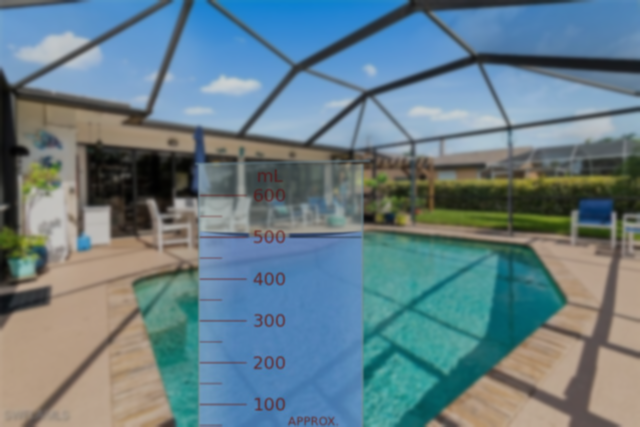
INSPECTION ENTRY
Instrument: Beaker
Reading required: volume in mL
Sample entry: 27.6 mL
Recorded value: 500 mL
